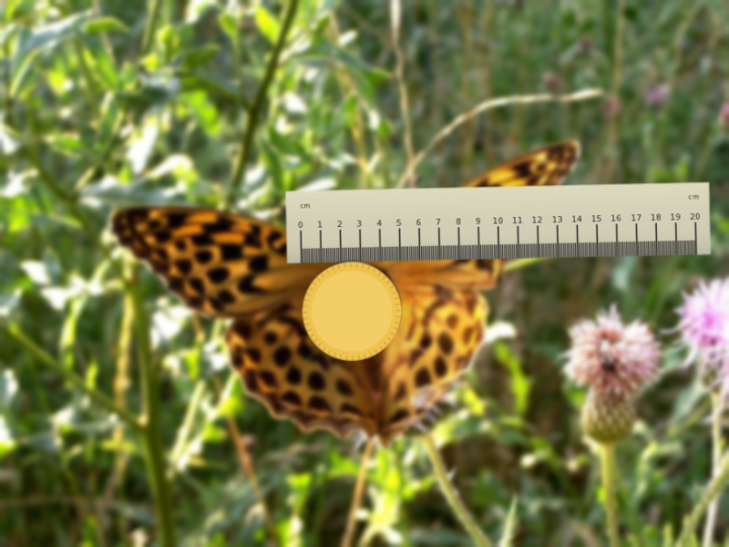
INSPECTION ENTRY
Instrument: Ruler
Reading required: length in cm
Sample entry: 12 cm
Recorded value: 5 cm
